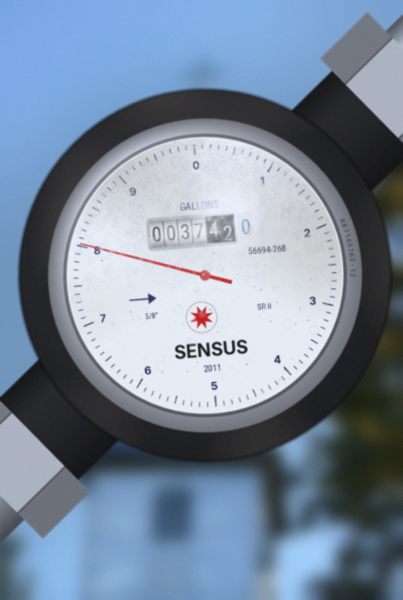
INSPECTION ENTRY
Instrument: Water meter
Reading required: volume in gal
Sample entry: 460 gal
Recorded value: 37418.0 gal
